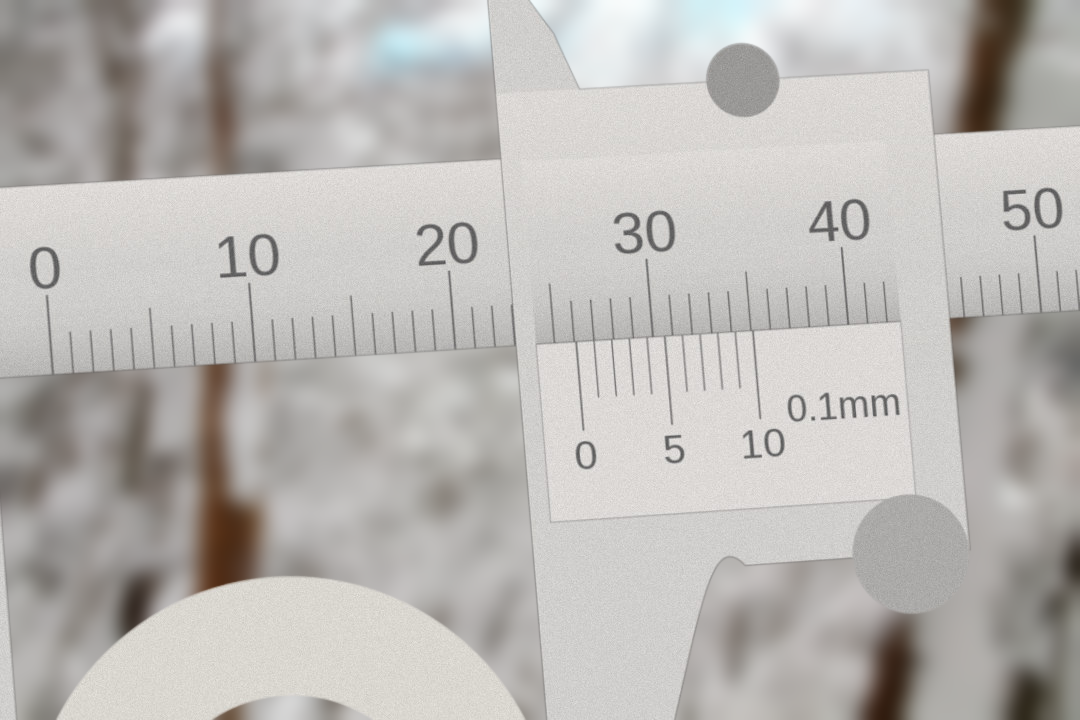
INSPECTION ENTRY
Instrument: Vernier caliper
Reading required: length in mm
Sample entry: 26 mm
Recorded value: 26.1 mm
